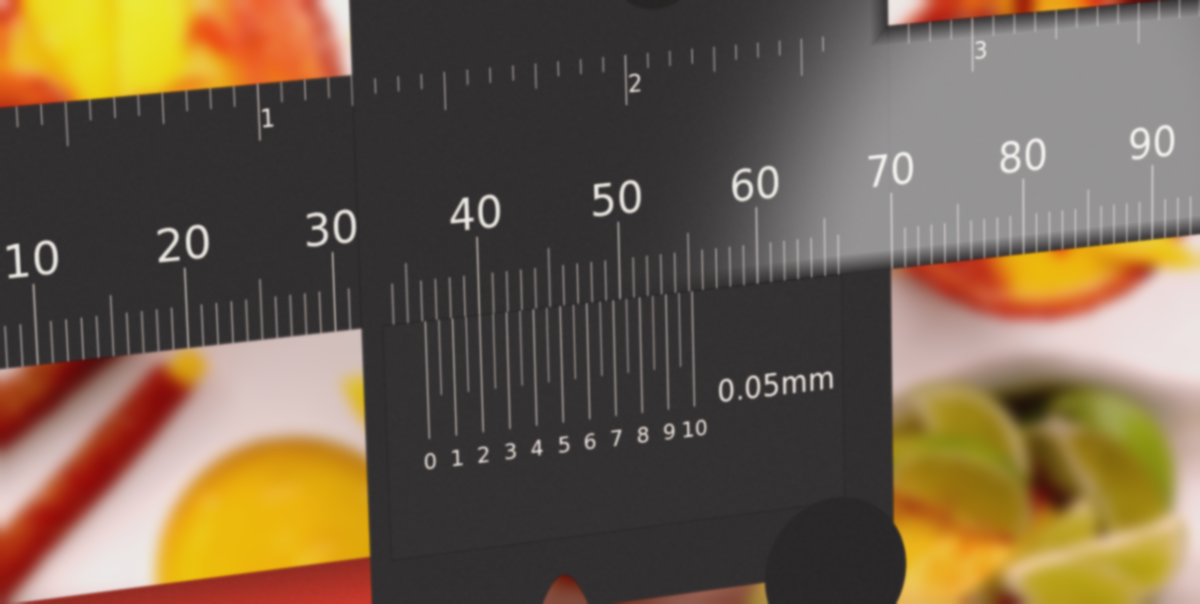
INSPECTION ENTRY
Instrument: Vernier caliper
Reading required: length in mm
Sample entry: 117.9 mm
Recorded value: 36.2 mm
